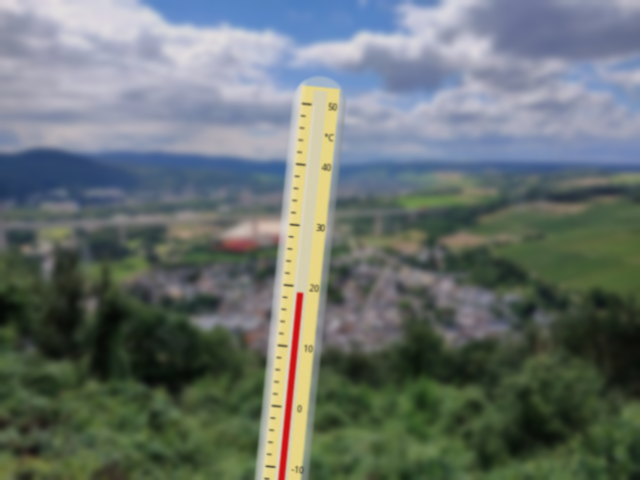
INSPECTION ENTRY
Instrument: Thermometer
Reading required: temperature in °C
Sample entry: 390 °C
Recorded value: 19 °C
